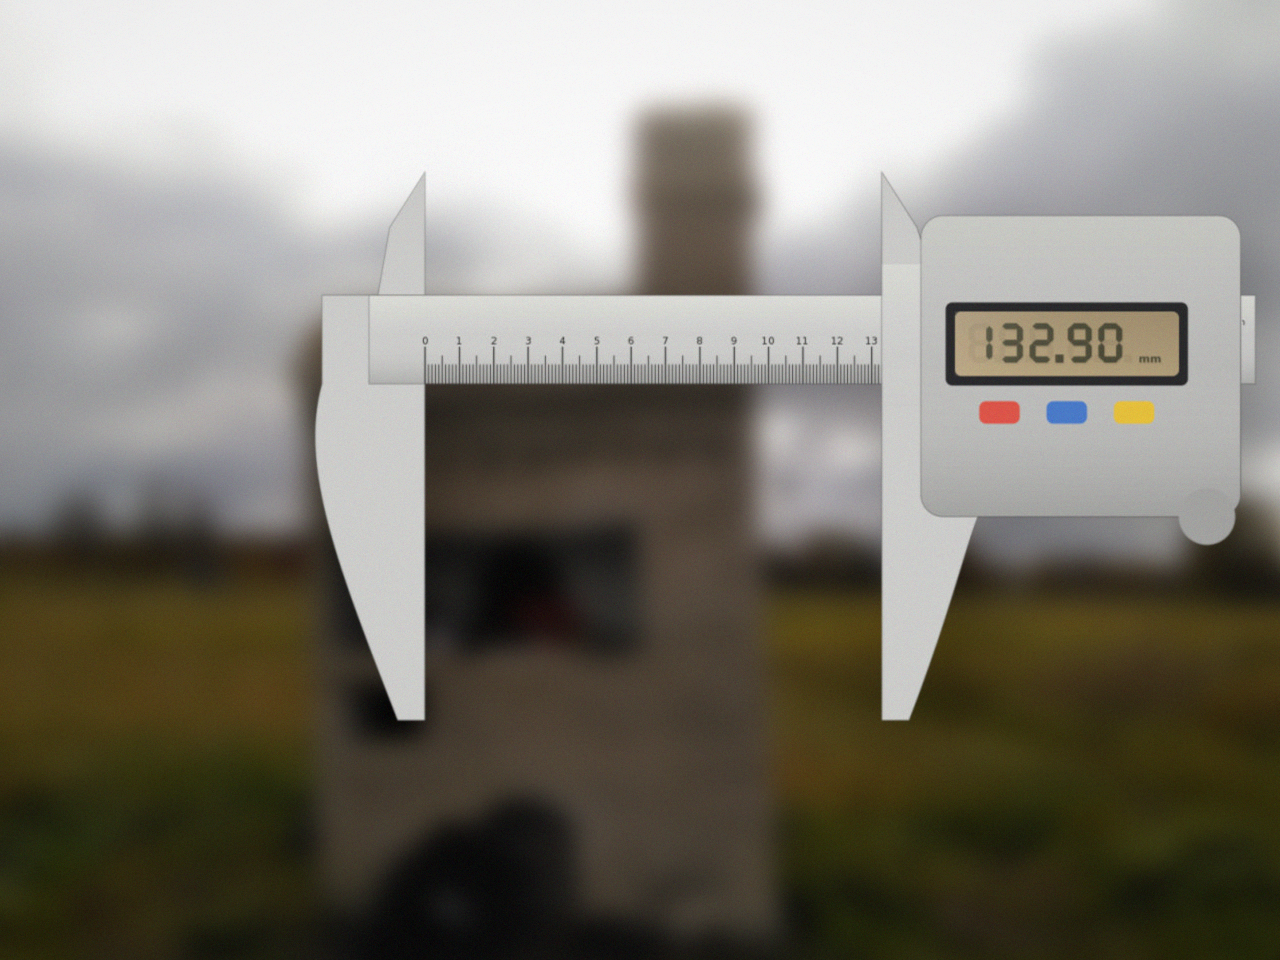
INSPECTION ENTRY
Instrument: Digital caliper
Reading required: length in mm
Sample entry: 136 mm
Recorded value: 132.90 mm
